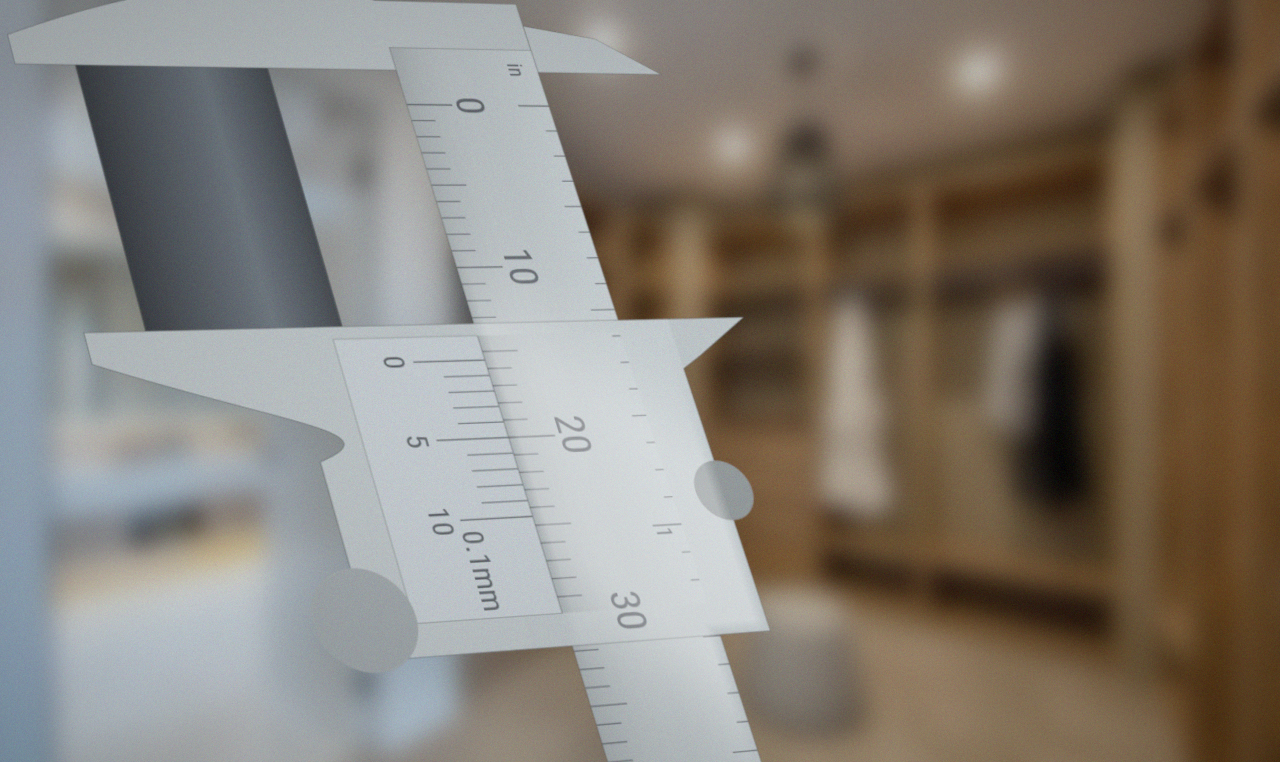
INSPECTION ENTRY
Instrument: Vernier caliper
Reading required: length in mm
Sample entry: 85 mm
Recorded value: 15.5 mm
